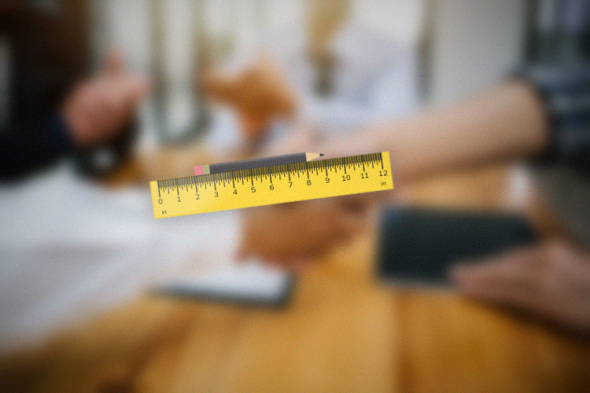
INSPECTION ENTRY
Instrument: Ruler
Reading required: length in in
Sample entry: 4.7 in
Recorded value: 7 in
